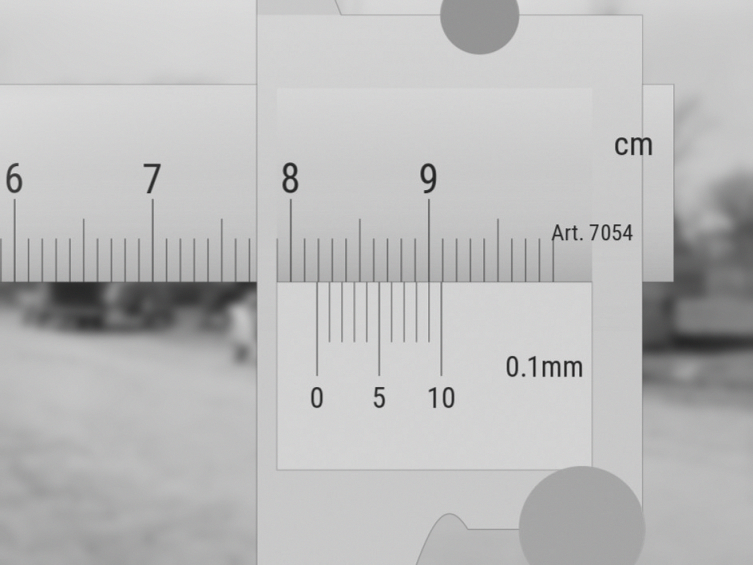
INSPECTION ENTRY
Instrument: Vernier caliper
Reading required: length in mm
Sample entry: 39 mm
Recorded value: 81.9 mm
